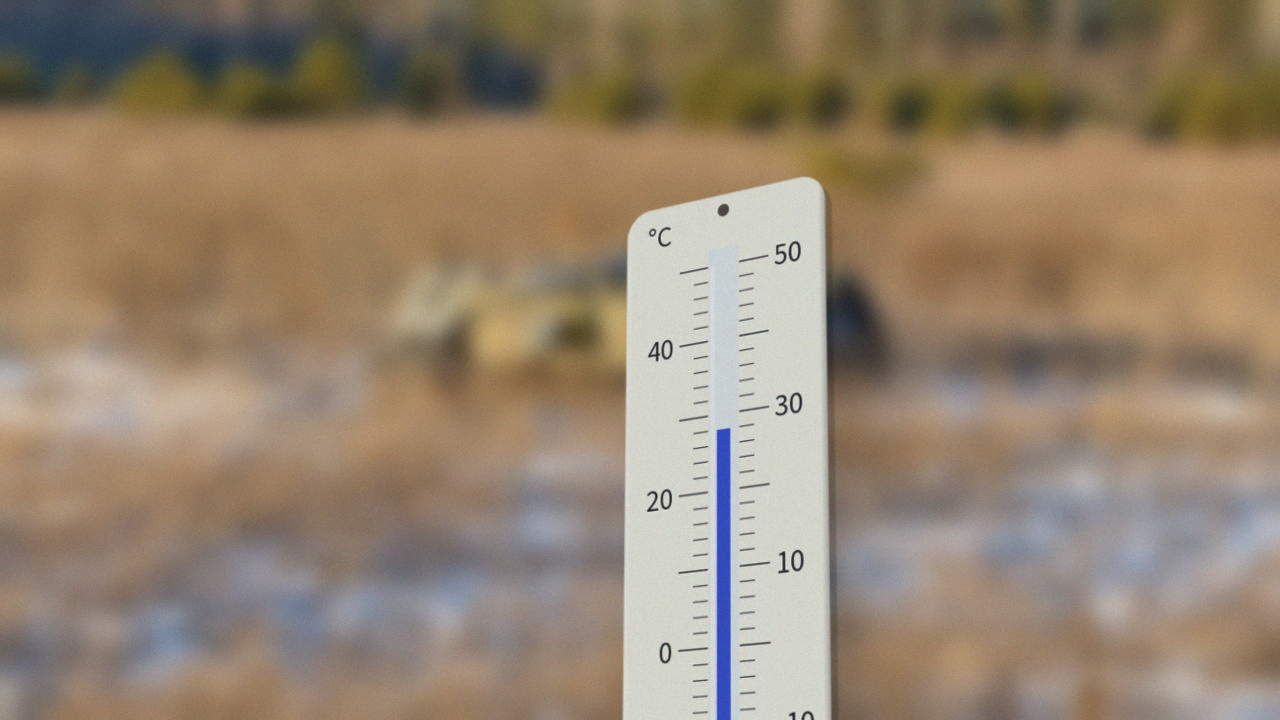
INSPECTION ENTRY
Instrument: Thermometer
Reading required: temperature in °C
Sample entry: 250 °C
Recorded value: 28 °C
